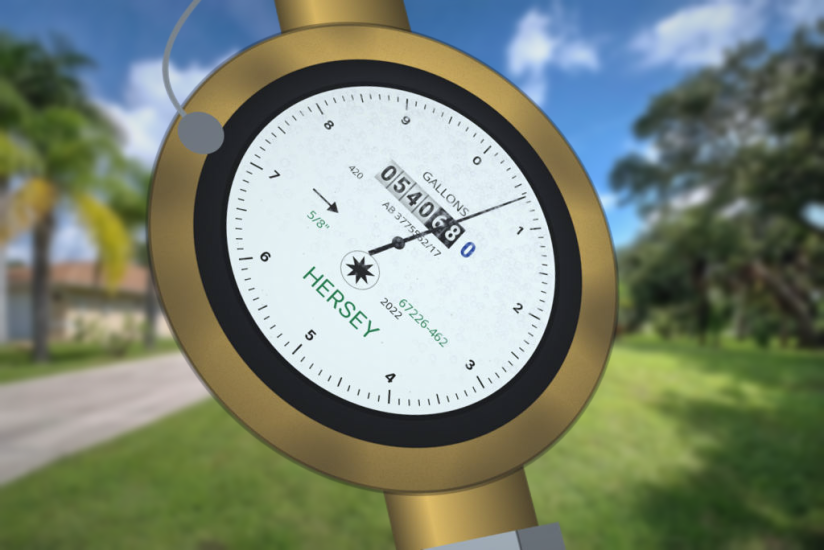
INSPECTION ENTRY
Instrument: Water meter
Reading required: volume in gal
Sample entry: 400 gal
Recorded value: 540680.6 gal
